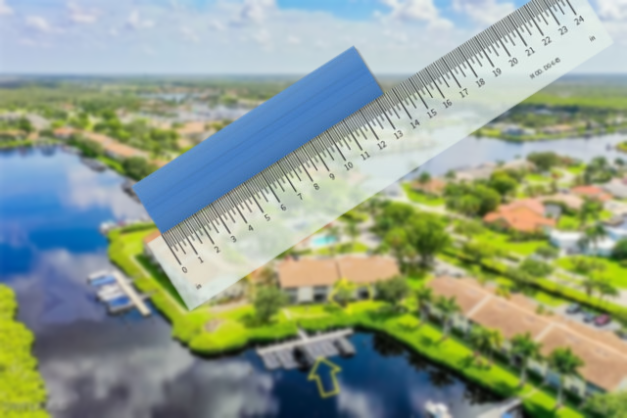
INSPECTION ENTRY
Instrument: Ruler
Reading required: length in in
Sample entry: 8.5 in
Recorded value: 13.5 in
